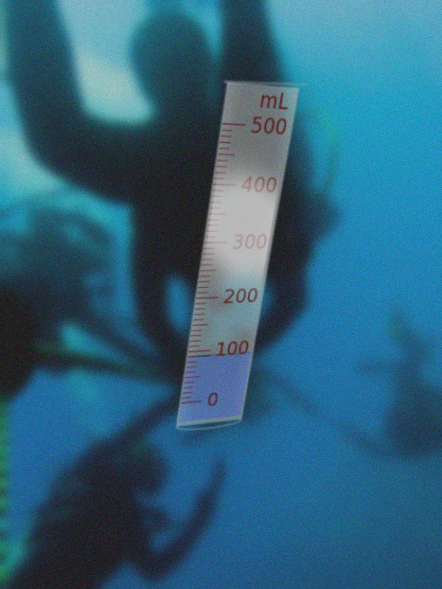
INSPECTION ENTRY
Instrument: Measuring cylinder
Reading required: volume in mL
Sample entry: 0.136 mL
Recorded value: 90 mL
